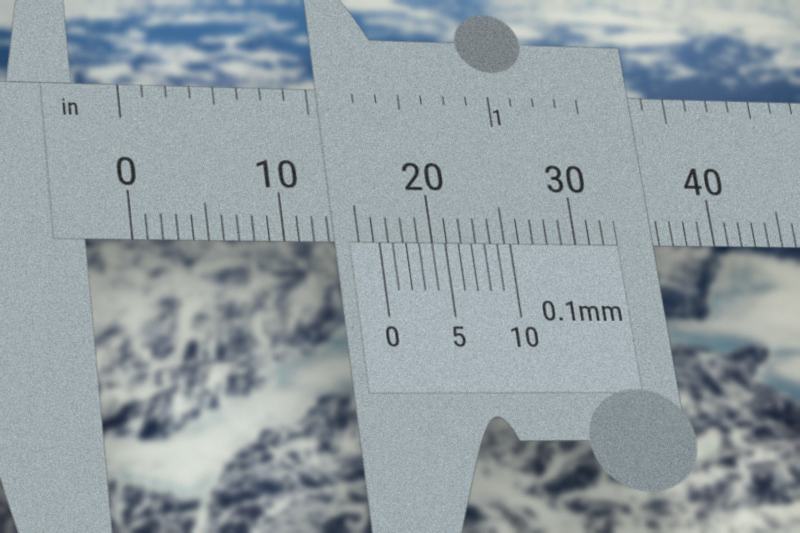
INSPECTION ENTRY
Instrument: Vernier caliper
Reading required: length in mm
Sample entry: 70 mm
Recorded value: 16.4 mm
